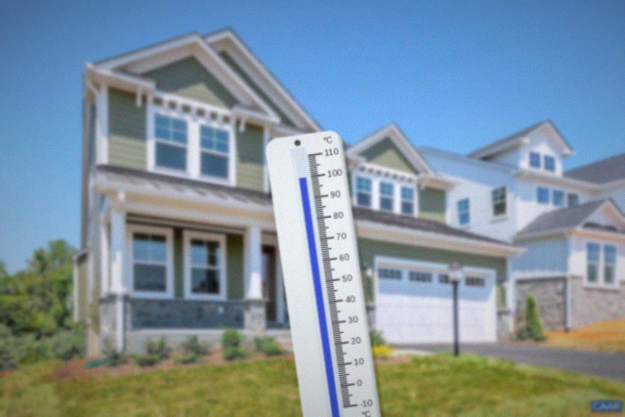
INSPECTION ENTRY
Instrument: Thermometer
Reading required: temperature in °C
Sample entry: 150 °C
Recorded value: 100 °C
